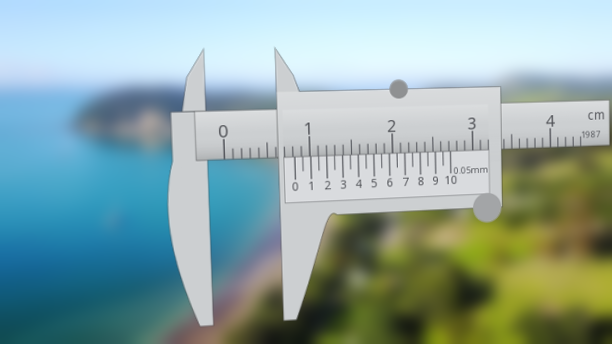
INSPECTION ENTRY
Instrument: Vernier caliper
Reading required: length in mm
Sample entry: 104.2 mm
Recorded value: 8.2 mm
